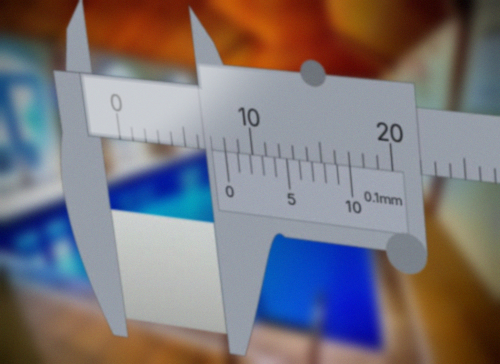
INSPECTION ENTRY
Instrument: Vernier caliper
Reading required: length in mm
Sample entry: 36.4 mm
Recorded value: 8.0 mm
